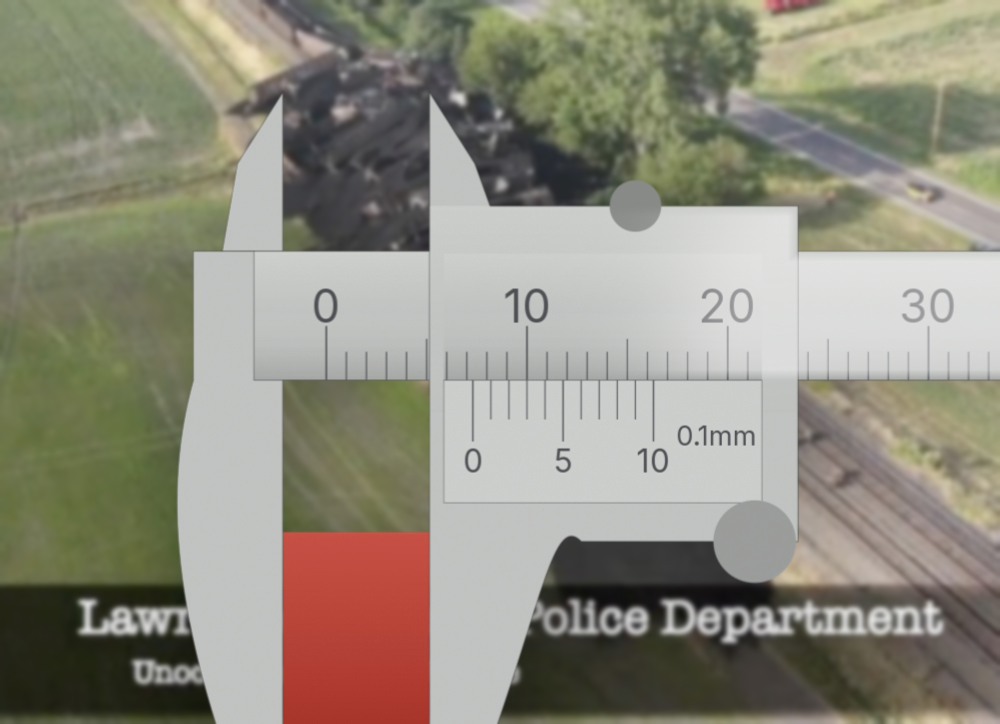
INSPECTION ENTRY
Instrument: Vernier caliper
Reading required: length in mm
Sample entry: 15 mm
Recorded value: 7.3 mm
